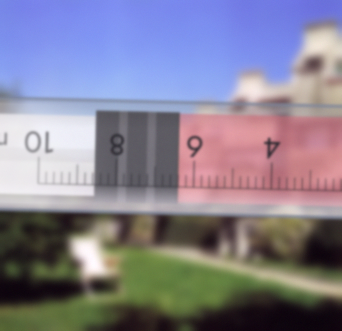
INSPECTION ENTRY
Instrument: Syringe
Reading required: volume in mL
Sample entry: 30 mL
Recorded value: 6.4 mL
